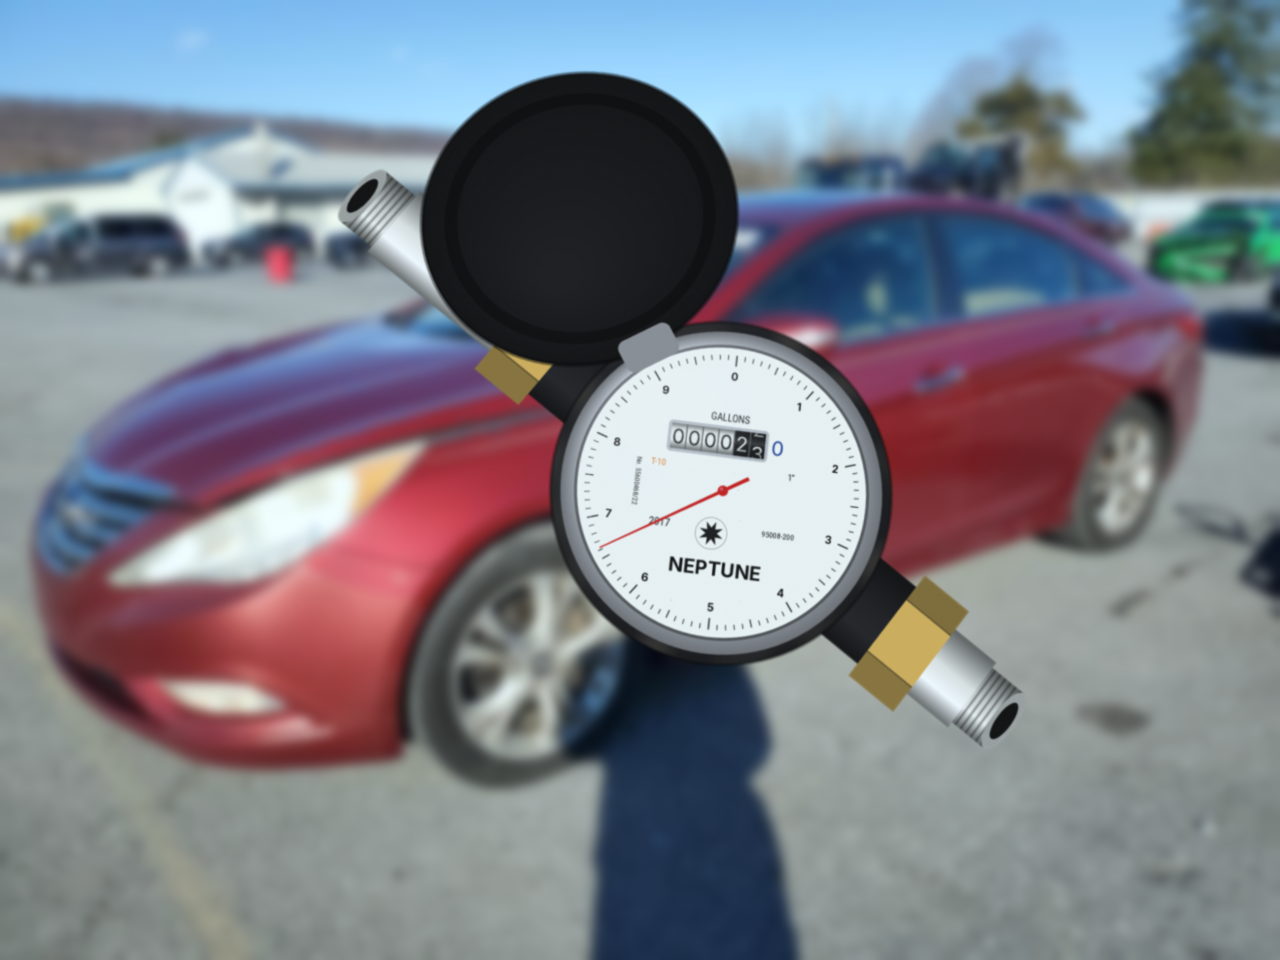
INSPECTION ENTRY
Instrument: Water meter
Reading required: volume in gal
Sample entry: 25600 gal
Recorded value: 226.6 gal
